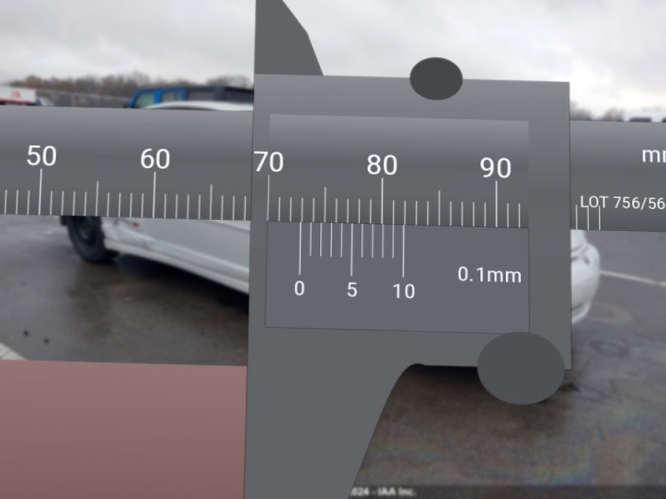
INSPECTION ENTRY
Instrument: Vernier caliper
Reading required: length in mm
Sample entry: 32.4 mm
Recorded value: 72.9 mm
